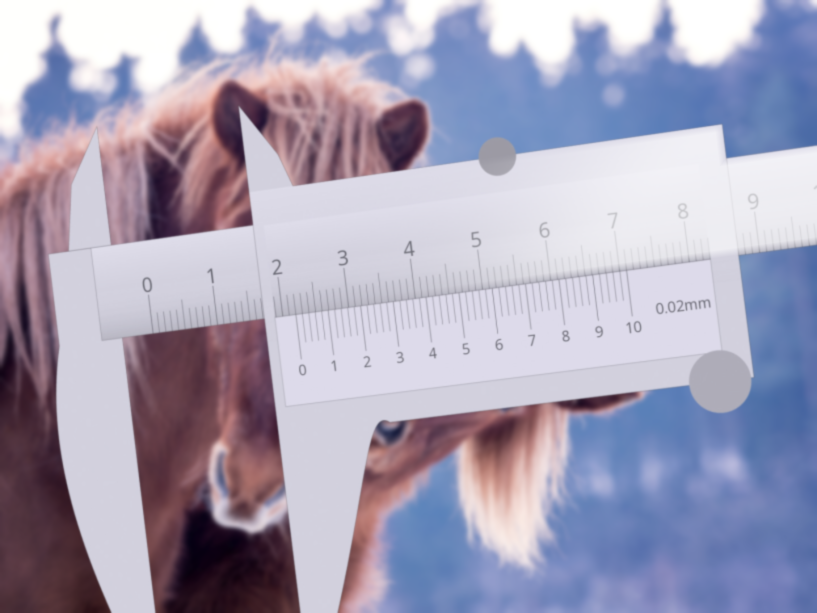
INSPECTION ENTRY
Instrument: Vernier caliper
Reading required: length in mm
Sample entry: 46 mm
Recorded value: 22.0 mm
